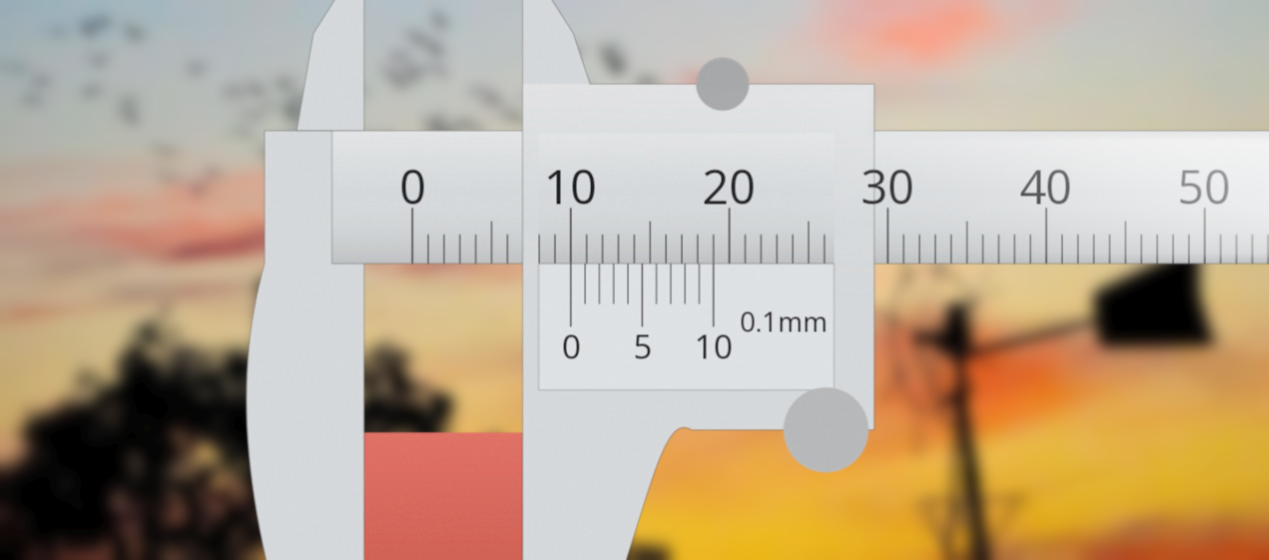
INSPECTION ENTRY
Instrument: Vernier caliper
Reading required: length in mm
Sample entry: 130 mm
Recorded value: 10.0 mm
